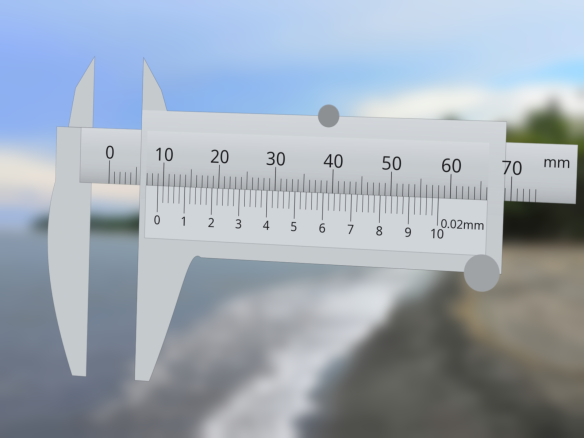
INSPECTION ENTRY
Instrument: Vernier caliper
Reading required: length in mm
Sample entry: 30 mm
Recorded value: 9.0 mm
